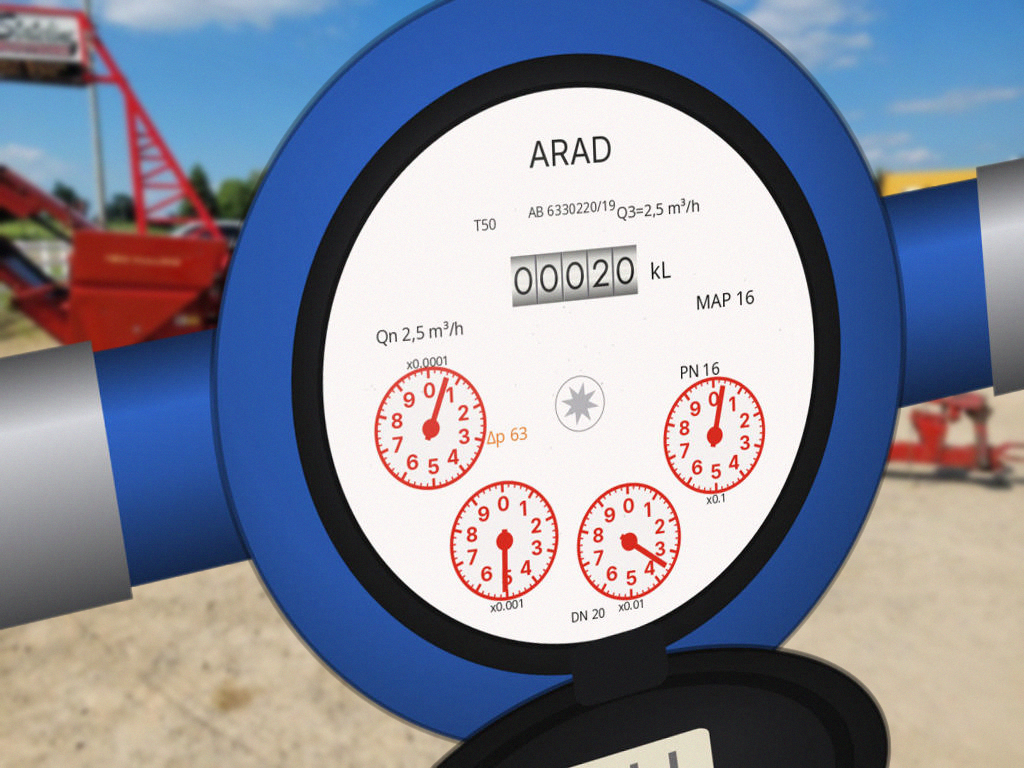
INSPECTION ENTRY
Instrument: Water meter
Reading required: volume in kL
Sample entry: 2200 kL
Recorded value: 20.0350 kL
